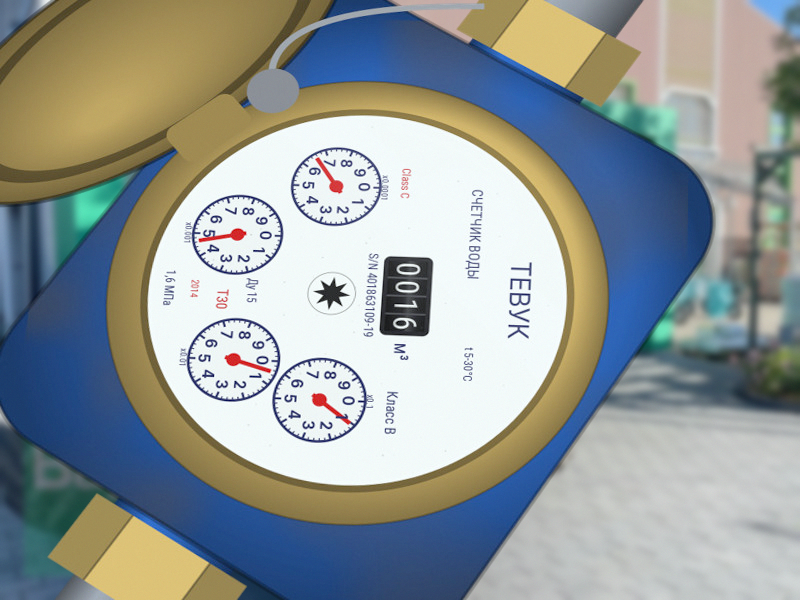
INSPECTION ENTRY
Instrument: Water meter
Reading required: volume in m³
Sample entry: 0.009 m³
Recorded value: 16.1046 m³
